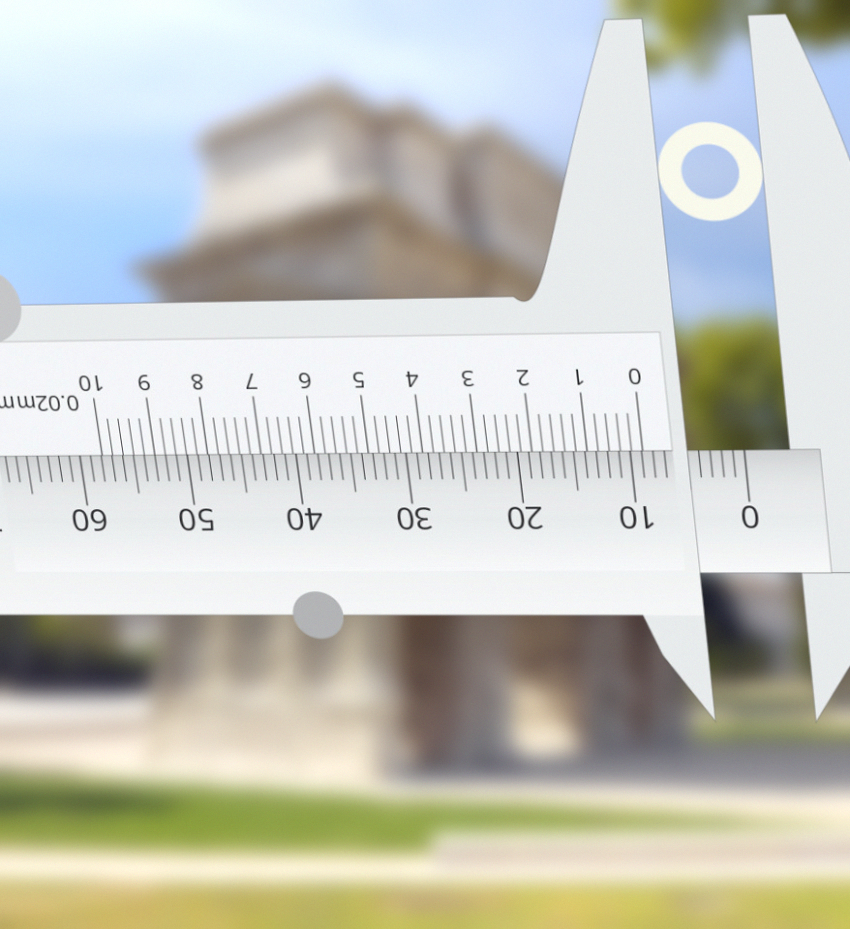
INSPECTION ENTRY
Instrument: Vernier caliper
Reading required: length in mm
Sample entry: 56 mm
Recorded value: 8.9 mm
